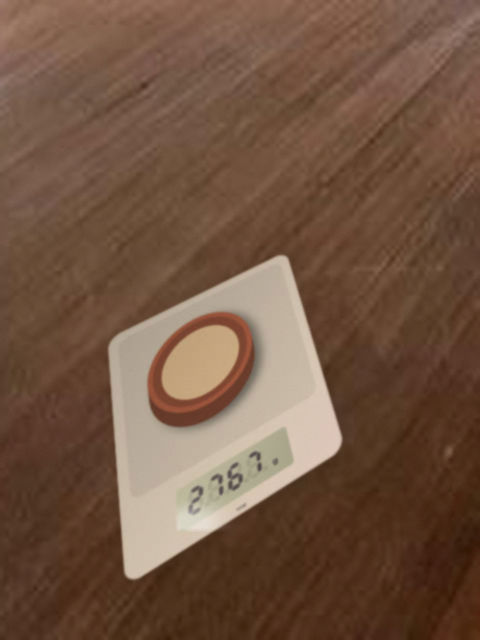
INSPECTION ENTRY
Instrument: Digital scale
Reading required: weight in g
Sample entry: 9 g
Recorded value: 2767 g
